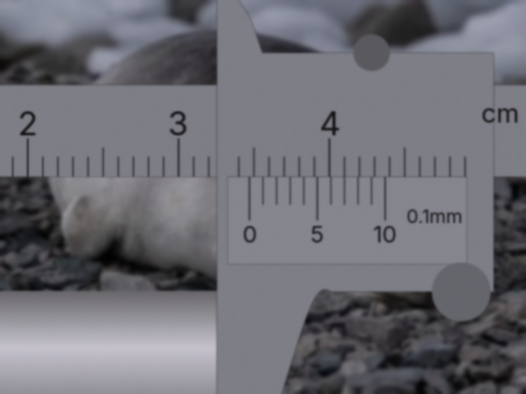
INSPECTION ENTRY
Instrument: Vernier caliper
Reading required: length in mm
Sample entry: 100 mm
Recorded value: 34.7 mm
